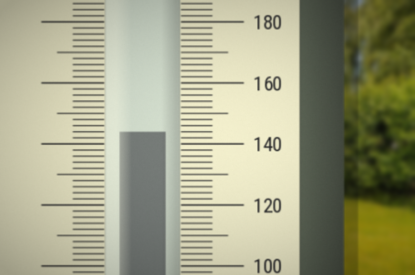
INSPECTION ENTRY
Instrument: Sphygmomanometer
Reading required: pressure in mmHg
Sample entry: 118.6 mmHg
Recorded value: 144 mmHg
